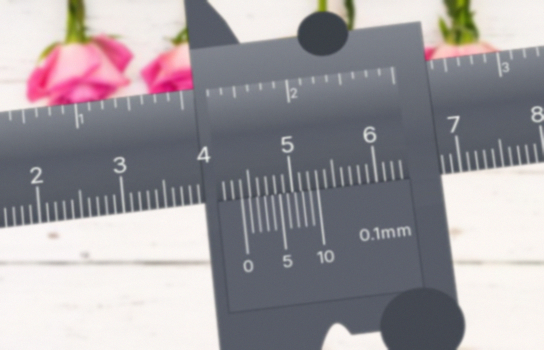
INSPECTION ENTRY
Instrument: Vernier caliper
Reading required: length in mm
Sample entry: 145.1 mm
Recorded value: 44.0 mm
